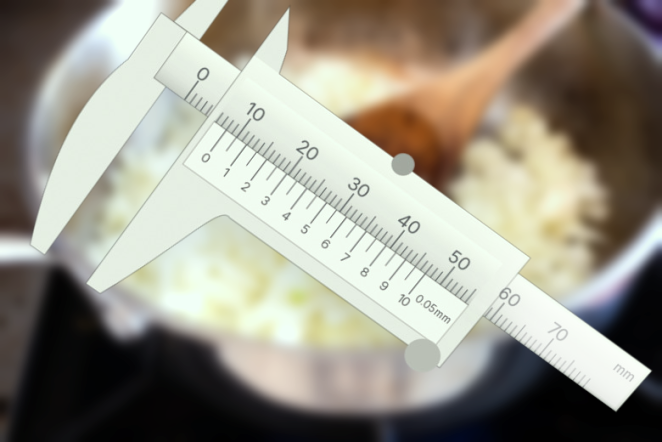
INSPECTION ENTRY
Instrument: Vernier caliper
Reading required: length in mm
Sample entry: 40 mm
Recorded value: 8.0 mm
